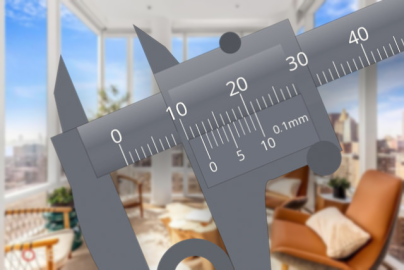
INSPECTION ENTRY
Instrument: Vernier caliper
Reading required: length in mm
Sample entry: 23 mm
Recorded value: 12.0 mm
